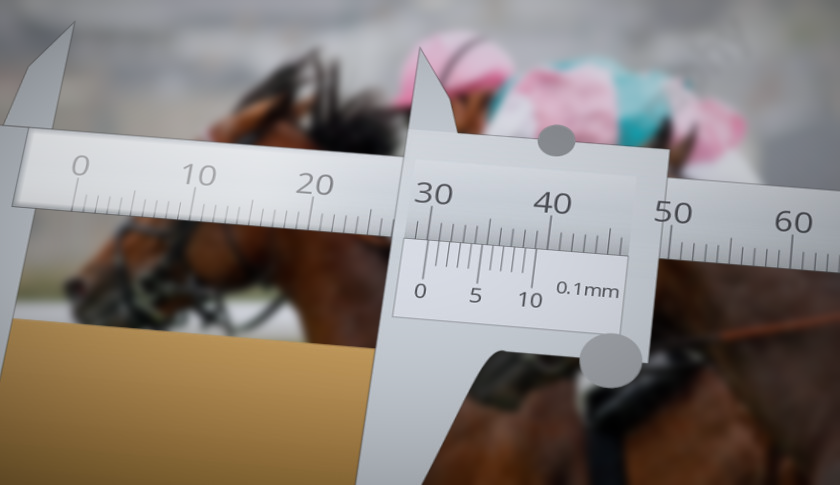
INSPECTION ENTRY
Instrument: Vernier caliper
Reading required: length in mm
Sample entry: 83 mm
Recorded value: 30.1 mm
